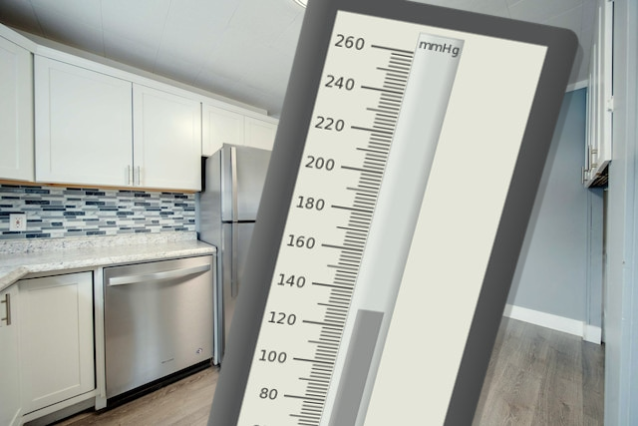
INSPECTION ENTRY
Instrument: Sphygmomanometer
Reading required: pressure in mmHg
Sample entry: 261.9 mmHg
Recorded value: 130 mmHg
